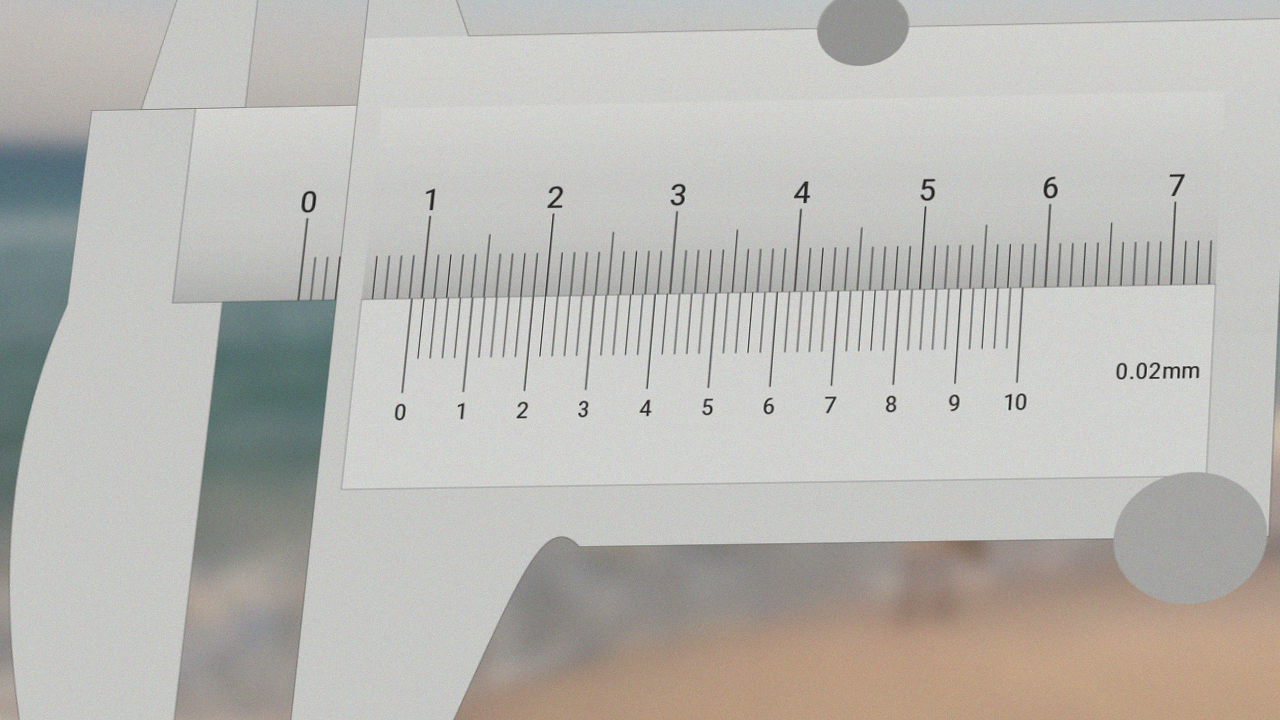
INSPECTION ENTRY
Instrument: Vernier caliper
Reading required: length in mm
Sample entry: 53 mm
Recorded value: 9.2 mm
